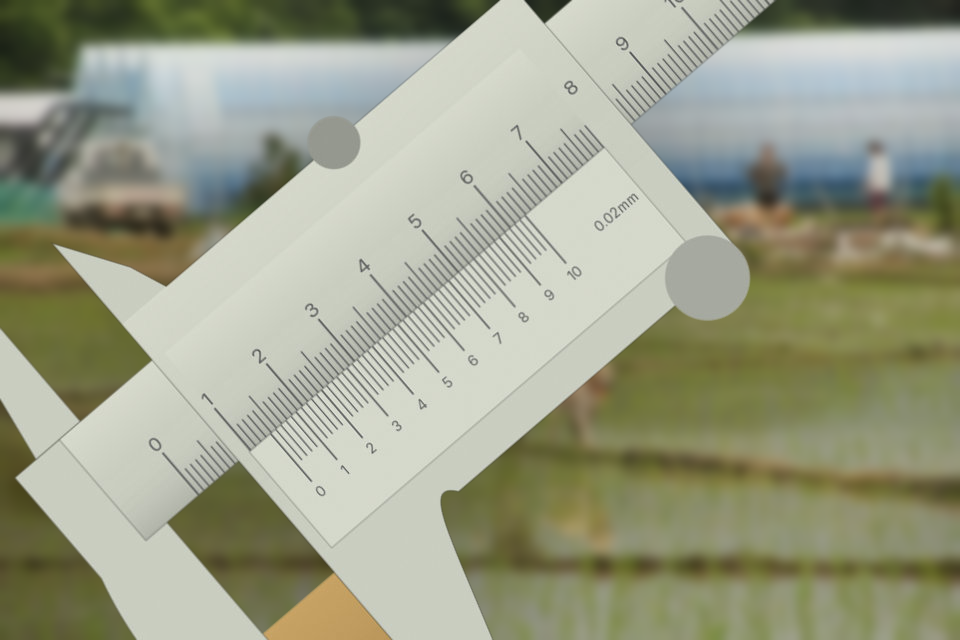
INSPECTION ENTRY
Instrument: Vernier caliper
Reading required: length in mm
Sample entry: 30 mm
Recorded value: 13.8 mm
